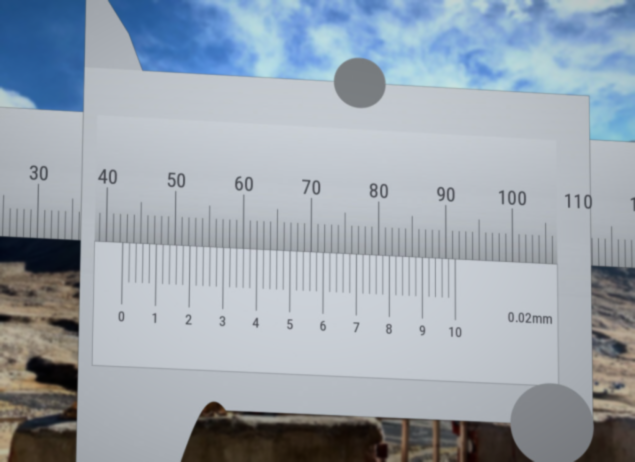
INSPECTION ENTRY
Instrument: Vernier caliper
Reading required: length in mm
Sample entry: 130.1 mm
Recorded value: 42.4 mm
